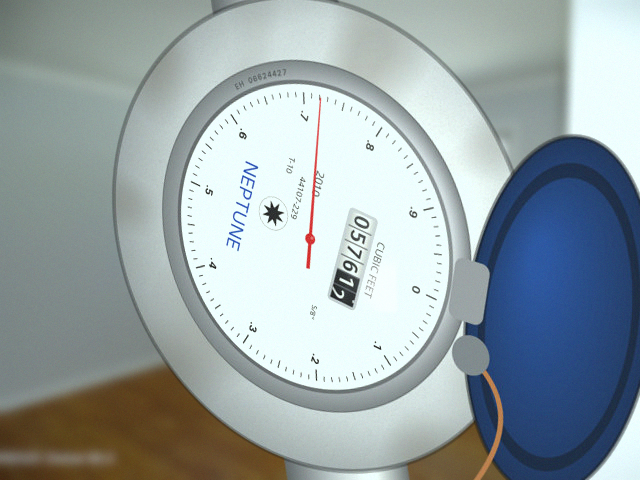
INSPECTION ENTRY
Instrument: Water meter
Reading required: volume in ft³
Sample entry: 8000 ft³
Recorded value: 57611.72 ft³
